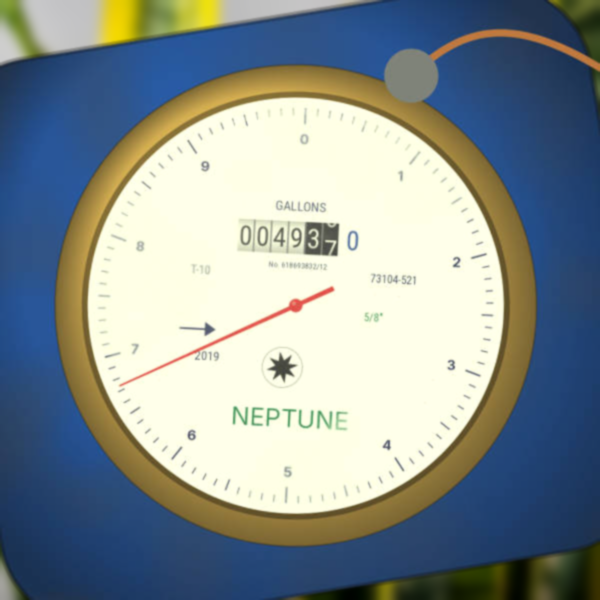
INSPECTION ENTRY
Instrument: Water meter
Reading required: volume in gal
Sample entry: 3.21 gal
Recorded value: 49366.7 gal
